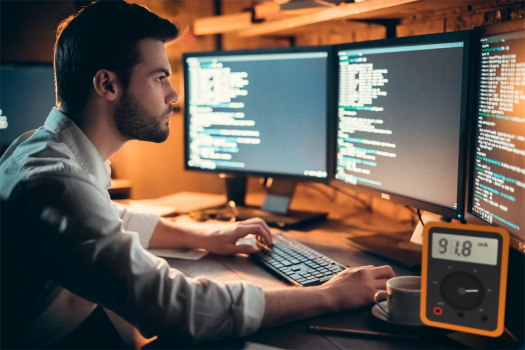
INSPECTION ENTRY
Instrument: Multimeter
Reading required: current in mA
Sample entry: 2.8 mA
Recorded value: 91.8 mA
